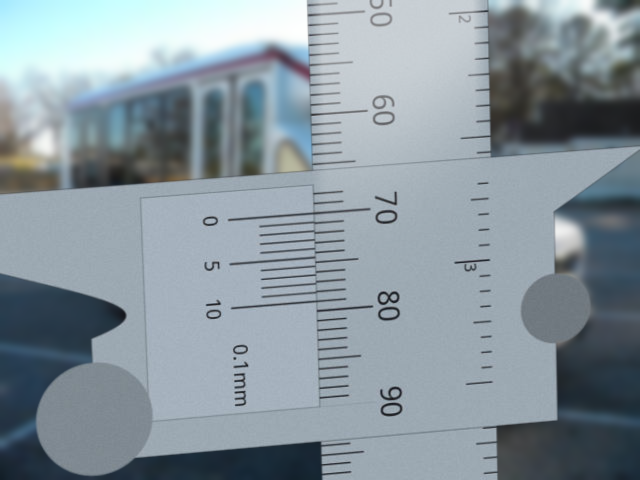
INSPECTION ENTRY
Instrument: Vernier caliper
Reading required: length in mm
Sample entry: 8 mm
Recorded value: 70.0 mm
